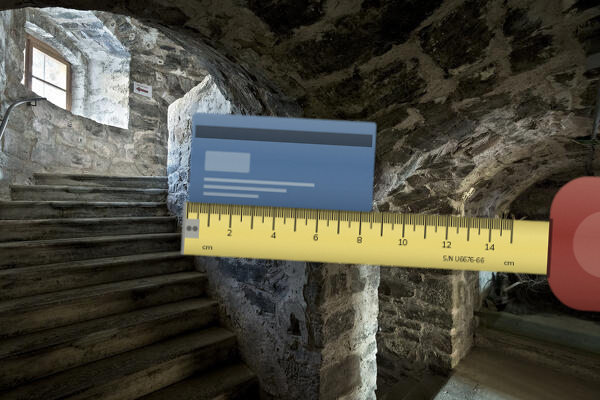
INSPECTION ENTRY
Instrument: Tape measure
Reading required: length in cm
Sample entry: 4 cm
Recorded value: 8.5 cm
